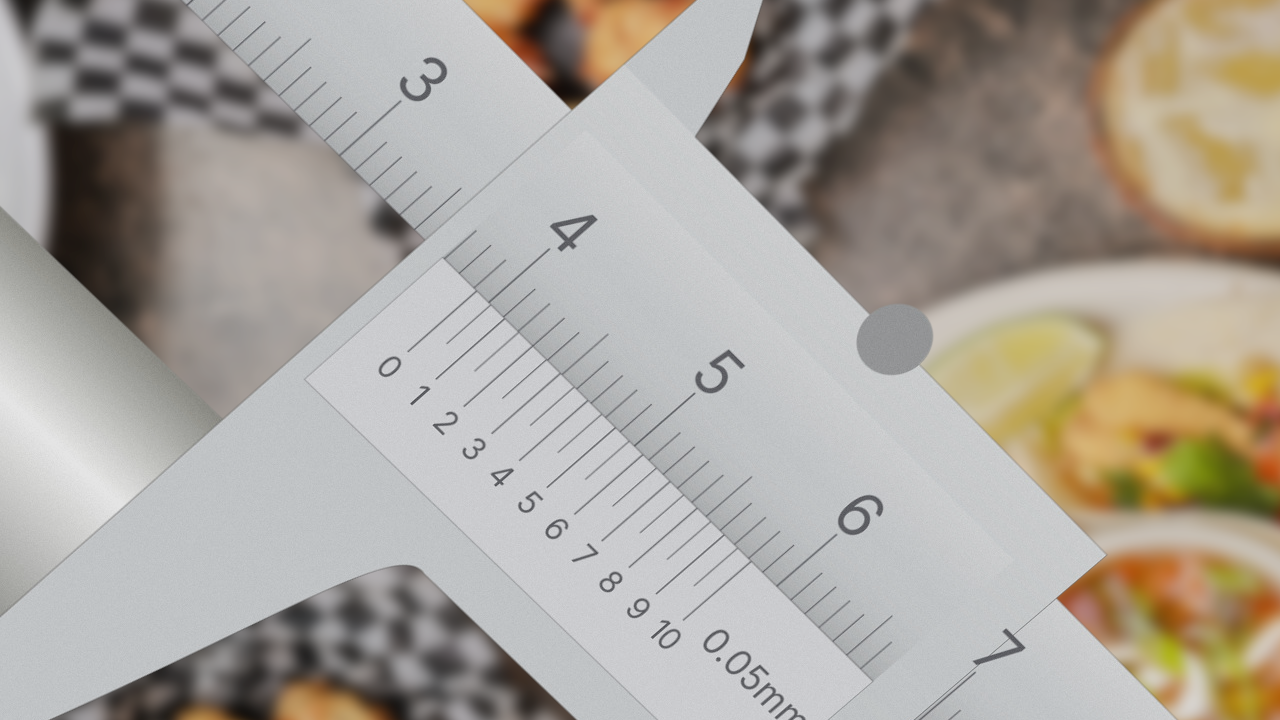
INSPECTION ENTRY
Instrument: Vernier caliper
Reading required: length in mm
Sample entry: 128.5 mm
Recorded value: 39.2 mm
